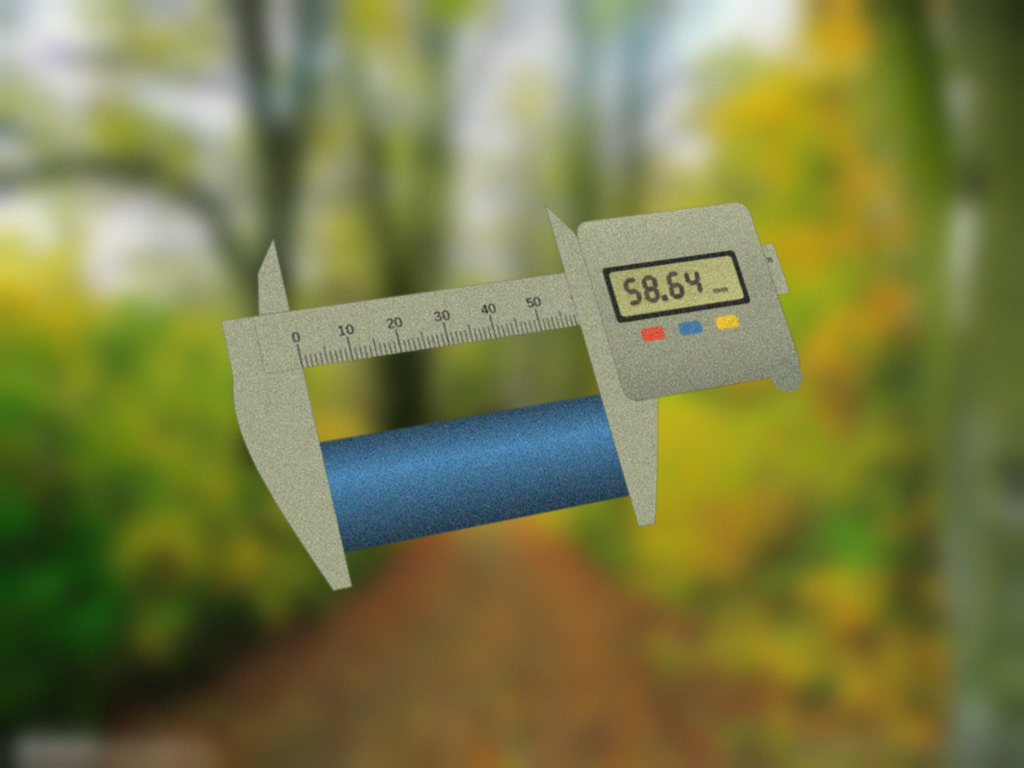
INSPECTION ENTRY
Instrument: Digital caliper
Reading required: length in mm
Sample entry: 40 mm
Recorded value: 58.64 mm
